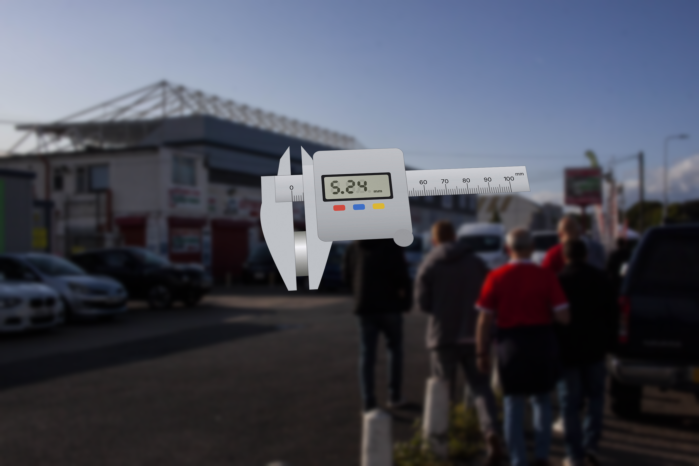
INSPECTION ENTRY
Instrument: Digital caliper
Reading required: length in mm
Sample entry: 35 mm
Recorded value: 5.24 mm
